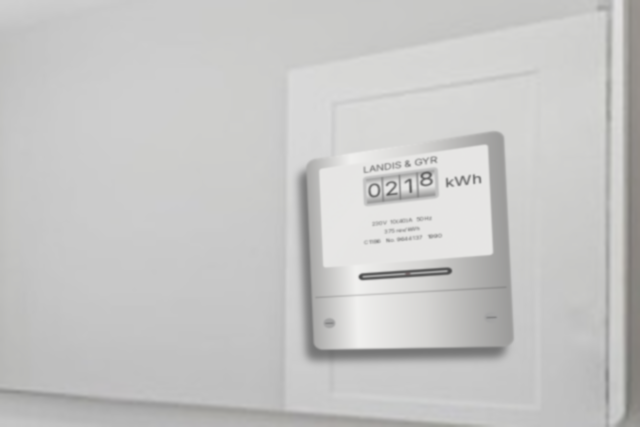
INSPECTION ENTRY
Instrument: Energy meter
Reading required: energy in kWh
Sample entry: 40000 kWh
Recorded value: 218 kWh
